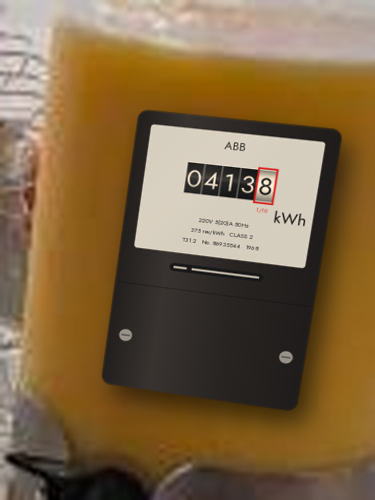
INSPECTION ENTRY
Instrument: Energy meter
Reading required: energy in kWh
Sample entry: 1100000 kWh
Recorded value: 413.8 kWh
